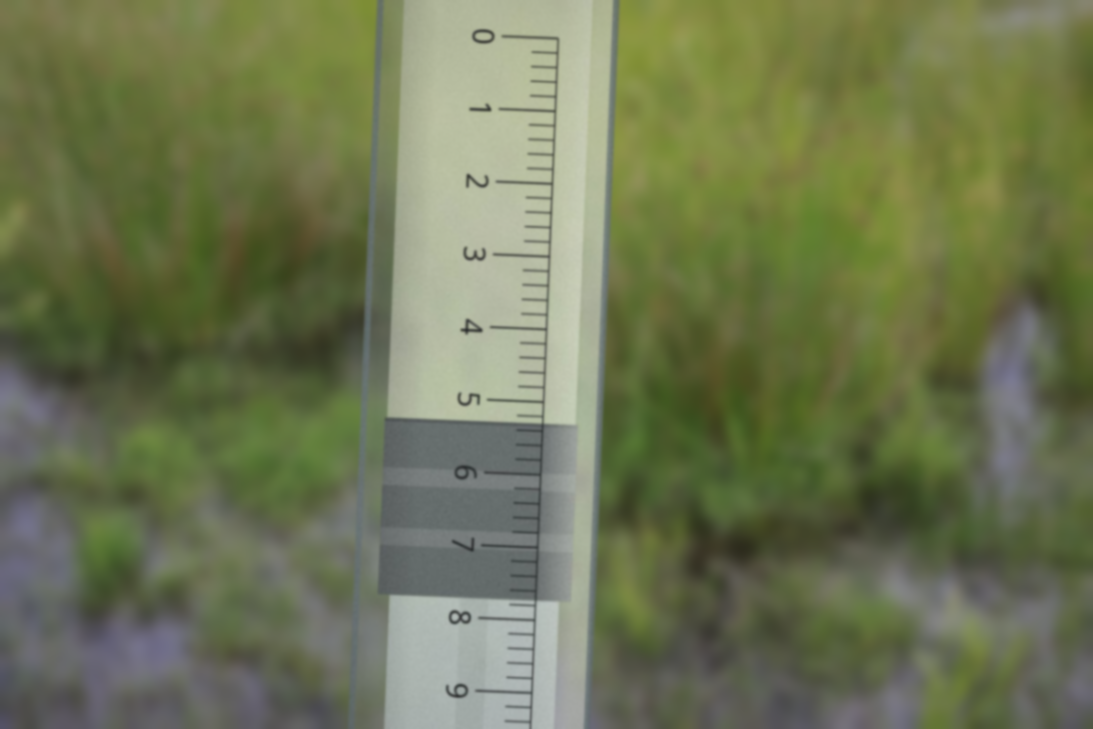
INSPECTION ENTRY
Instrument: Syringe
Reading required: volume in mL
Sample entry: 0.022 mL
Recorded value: 5.3 mL
